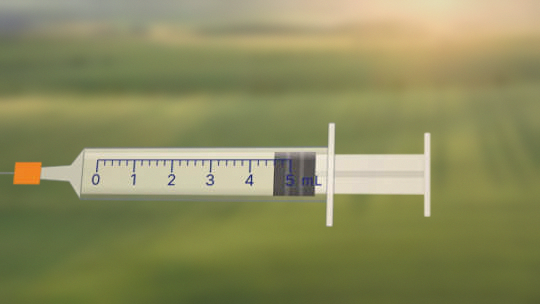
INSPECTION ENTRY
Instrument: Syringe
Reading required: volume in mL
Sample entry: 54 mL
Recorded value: 4.6 mL
